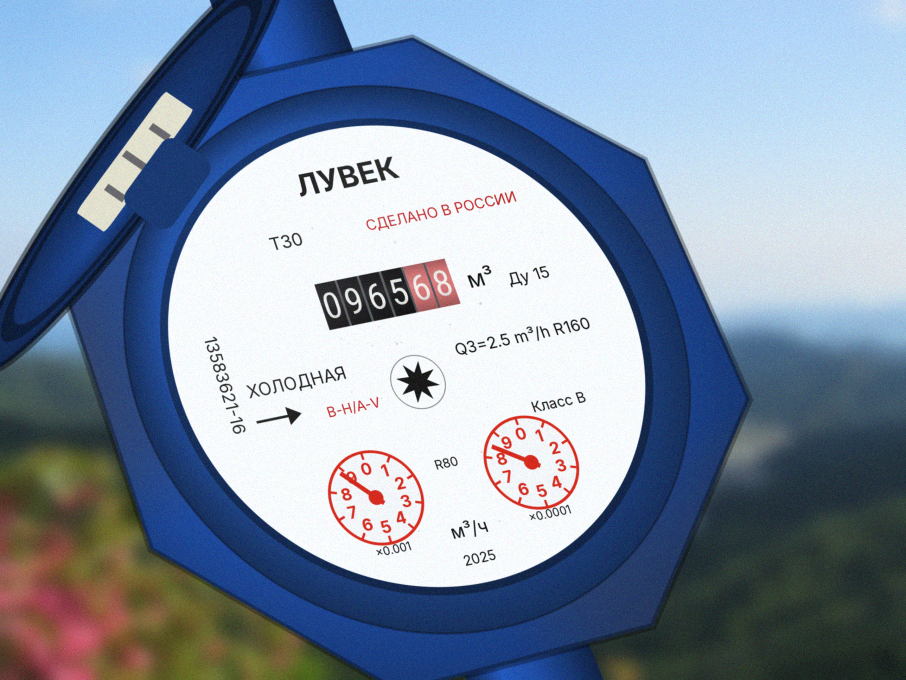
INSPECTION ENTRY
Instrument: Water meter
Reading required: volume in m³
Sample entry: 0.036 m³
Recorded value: 965.6888 m³
